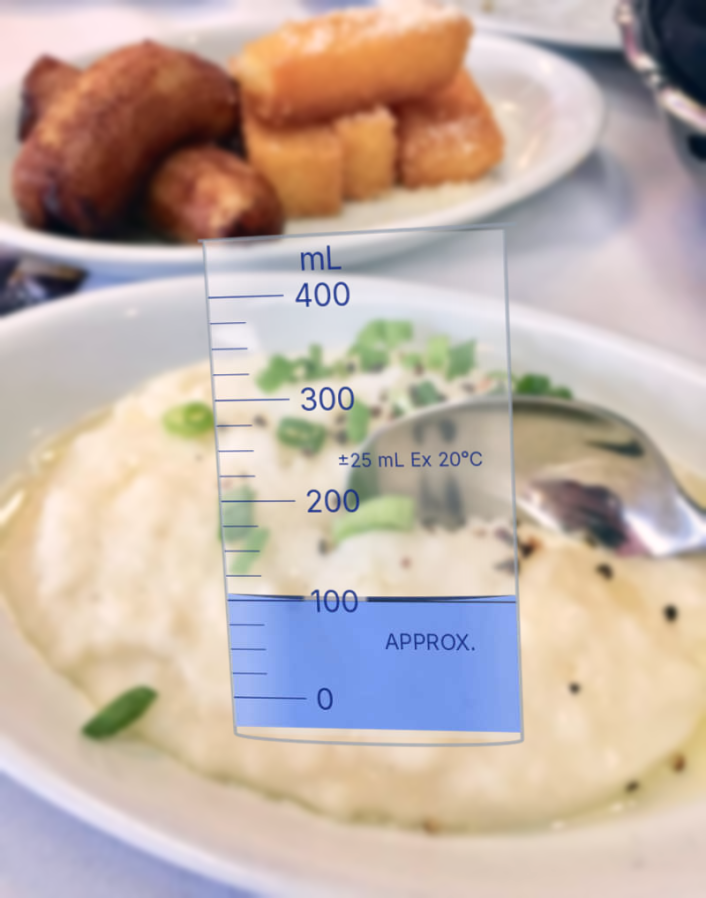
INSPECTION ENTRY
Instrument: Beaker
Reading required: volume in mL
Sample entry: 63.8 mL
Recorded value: 100 mL
